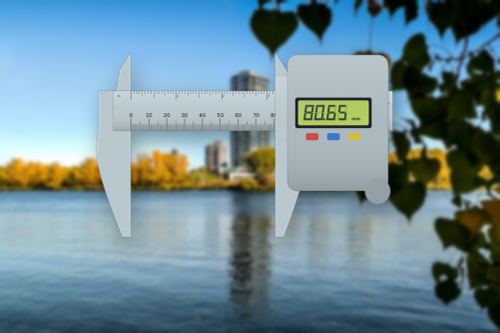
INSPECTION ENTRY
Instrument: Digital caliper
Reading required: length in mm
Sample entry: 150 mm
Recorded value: 80.65 mm
